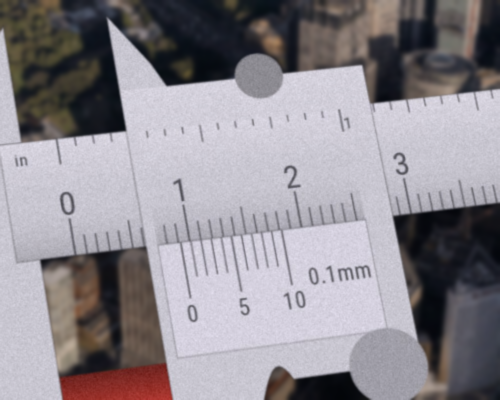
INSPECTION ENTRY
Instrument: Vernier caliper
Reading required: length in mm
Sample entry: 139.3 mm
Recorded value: 9.2 mm
